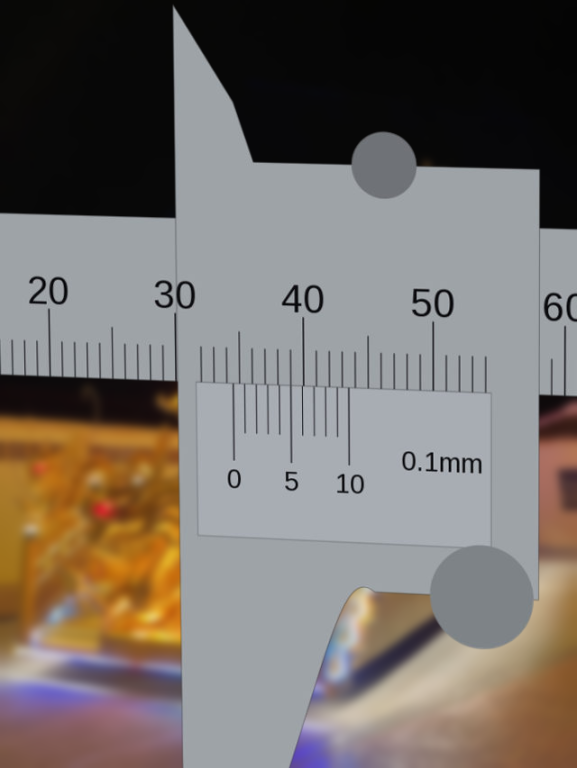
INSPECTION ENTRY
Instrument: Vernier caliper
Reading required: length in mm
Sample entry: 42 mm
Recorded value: 34.5 mm
